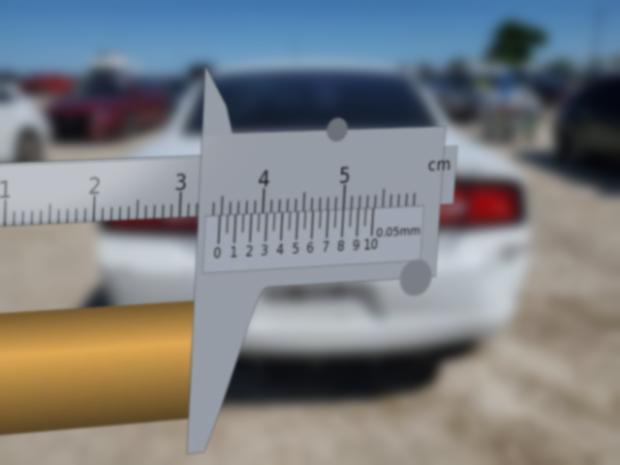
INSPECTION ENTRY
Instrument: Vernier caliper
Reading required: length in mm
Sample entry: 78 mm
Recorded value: 34.8 mm
